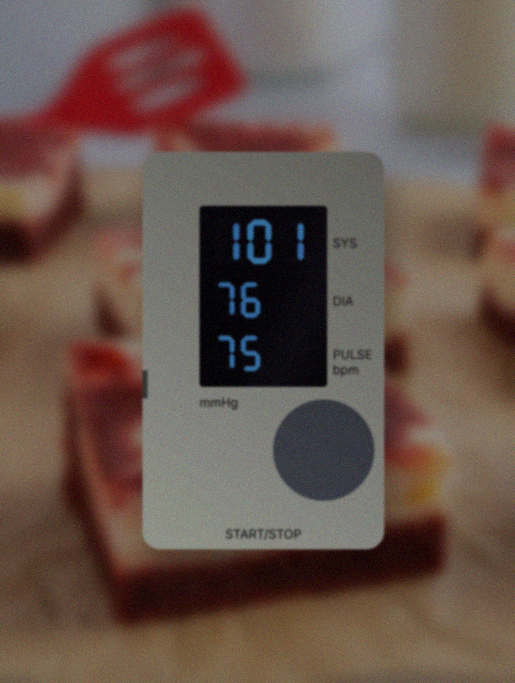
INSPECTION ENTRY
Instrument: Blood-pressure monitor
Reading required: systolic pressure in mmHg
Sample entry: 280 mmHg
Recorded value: 101 mmHg
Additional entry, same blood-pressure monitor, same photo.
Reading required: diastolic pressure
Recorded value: 76 mmHg
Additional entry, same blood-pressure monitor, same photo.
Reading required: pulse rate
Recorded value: 75 bpm
